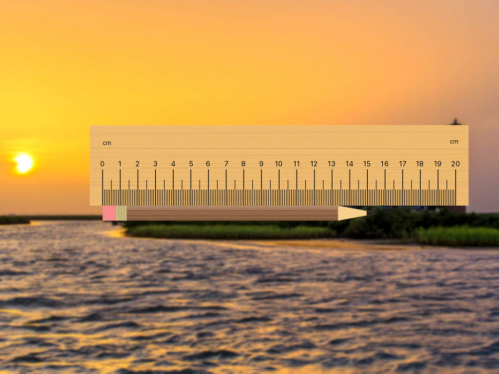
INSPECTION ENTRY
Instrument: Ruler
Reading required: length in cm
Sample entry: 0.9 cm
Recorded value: 15.5 cm
